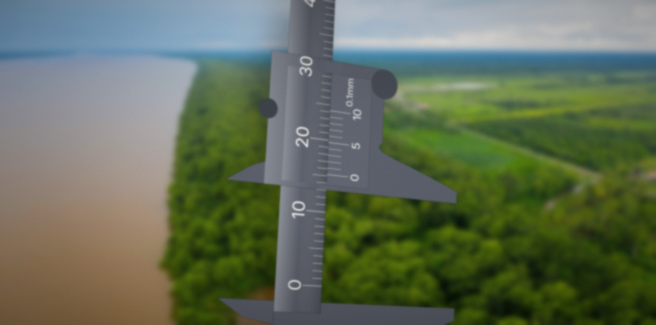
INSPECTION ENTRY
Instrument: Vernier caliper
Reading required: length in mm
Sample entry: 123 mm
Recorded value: 15.2 mm
